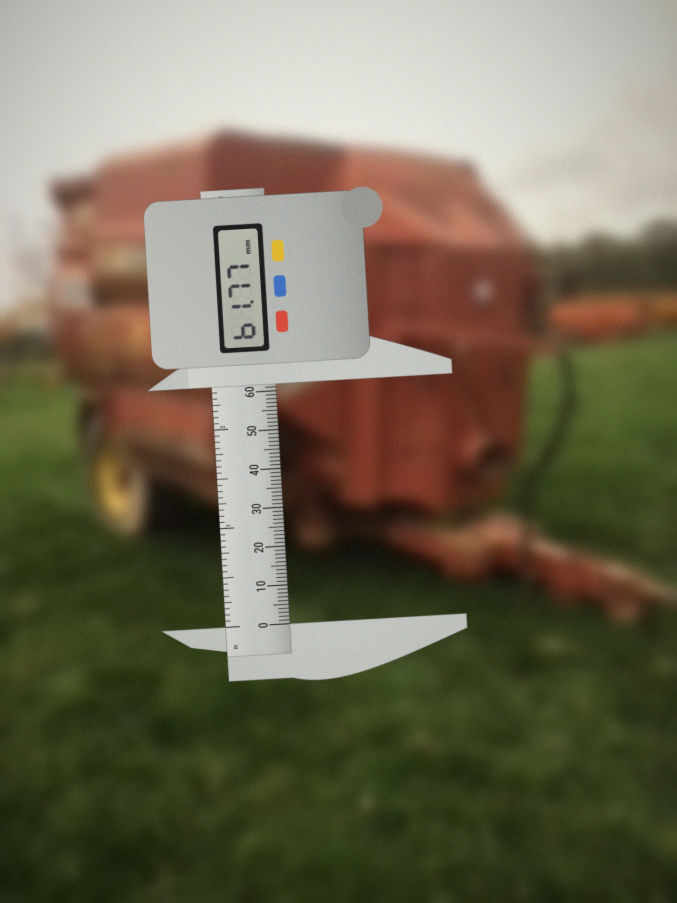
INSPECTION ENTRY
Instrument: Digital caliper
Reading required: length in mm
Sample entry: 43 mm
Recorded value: 61.77 mm
